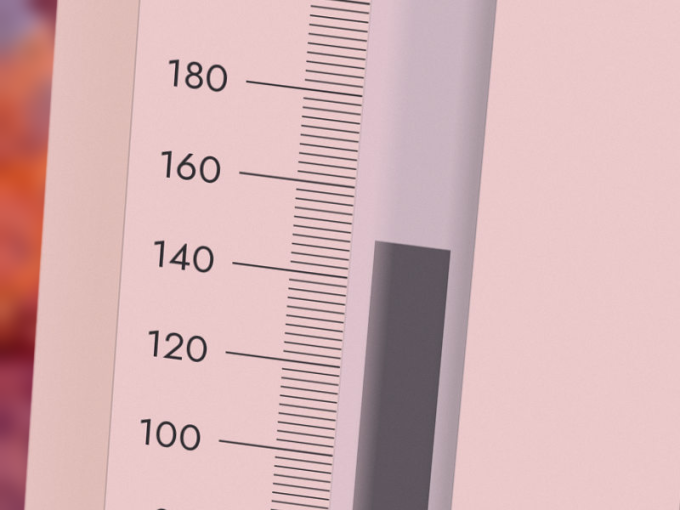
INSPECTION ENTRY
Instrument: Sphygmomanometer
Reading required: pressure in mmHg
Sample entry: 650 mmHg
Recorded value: 149 mmHg
